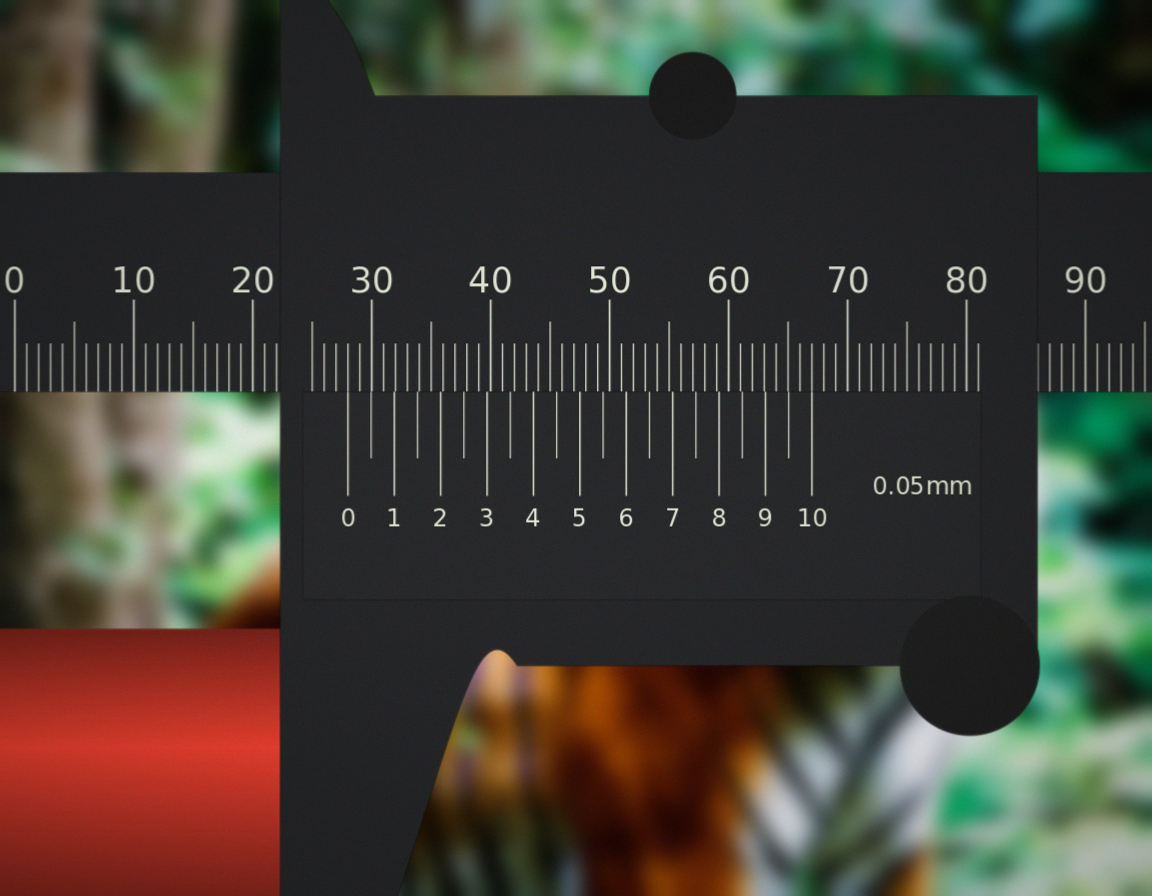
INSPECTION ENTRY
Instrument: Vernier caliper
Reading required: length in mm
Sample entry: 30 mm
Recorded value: 28.0 mm
